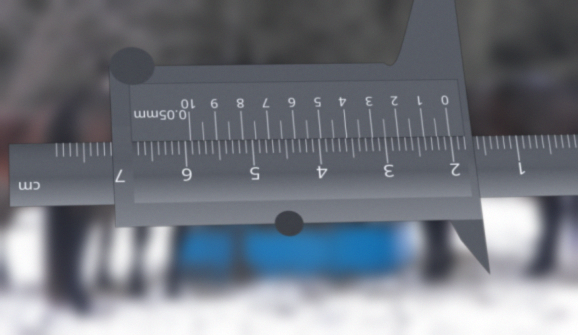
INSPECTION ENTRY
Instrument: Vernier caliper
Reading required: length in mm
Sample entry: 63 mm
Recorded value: 20.2 mm
